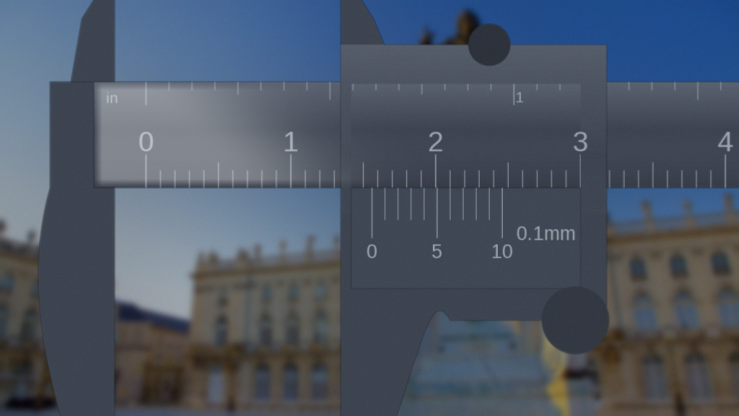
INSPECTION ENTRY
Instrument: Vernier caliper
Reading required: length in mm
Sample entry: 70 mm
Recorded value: 15.6 mm
